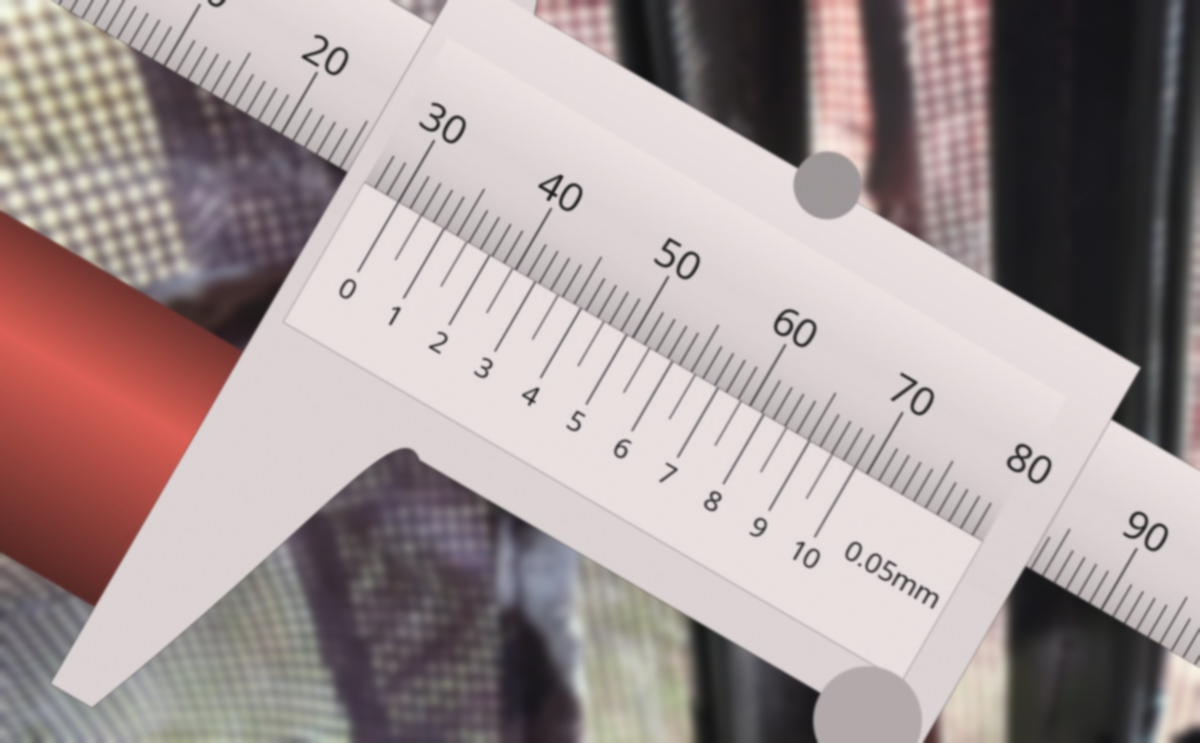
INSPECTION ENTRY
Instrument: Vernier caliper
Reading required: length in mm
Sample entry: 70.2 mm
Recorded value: 30.0 mm
